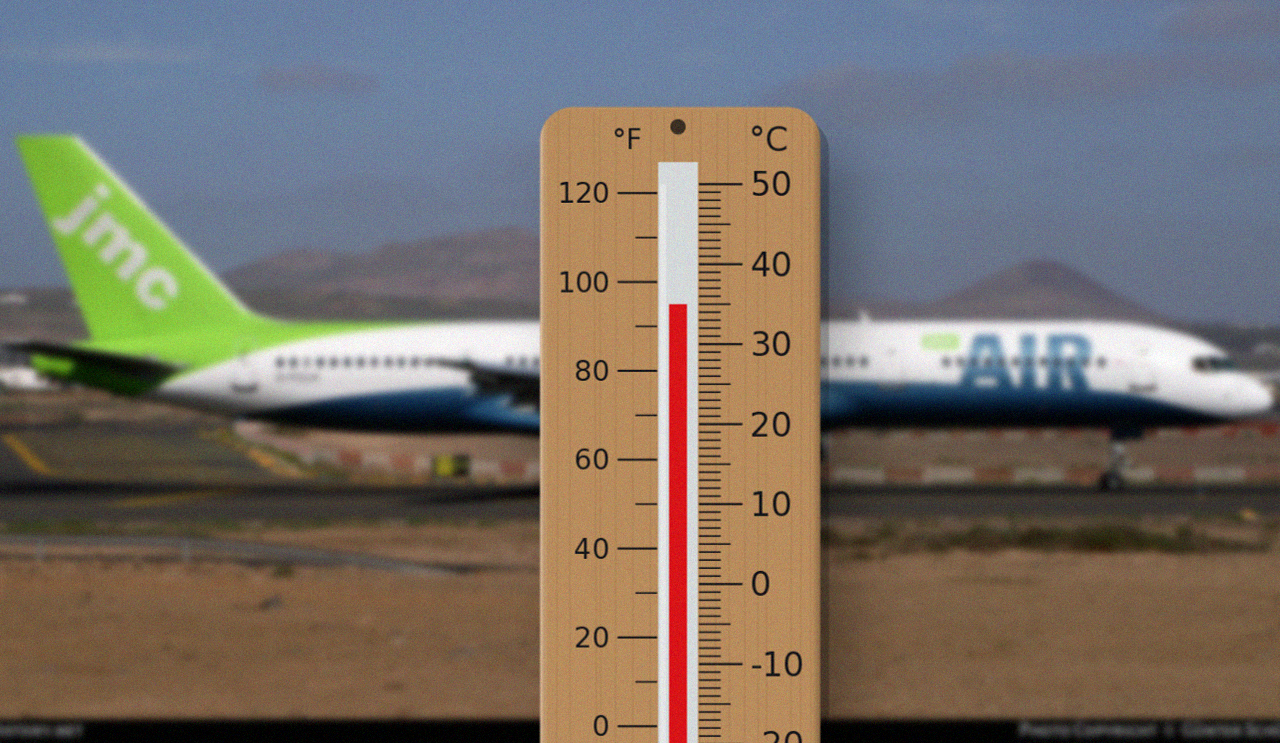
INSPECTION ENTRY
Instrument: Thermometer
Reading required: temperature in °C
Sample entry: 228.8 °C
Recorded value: 35 °C
